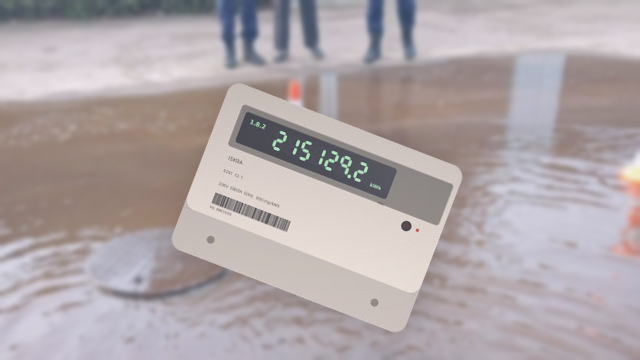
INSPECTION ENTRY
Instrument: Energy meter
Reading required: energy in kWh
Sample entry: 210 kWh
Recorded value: 215129.2 kWh
